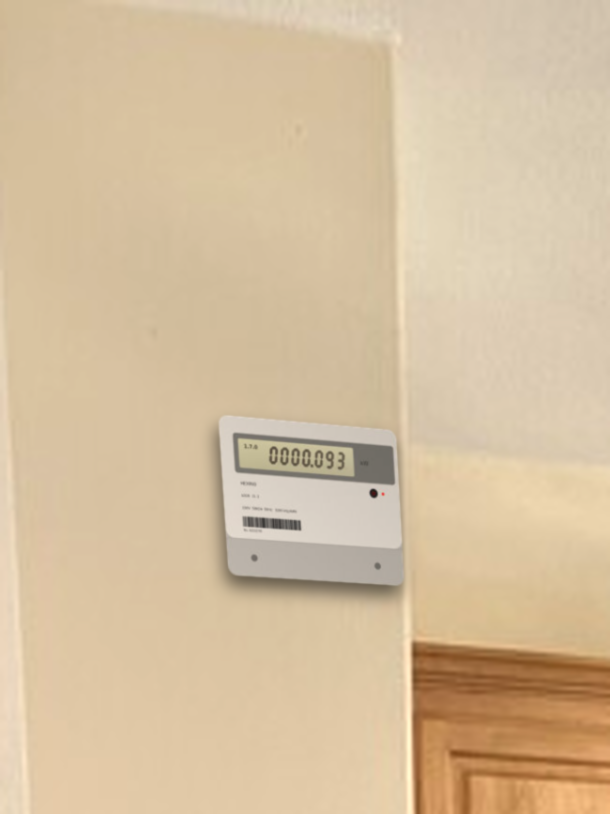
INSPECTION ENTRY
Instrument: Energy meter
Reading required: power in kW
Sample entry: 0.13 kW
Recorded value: 0.093 kW
